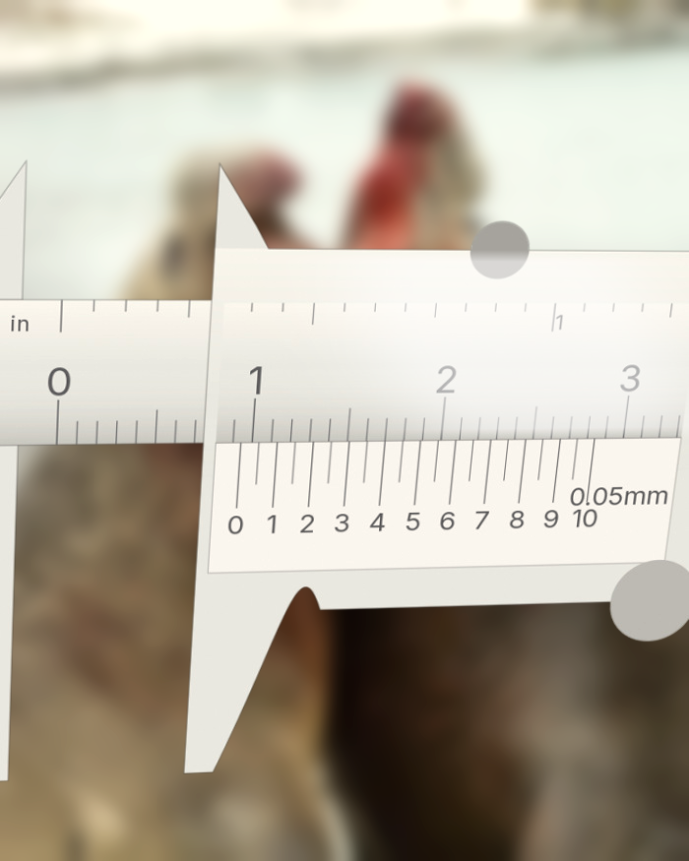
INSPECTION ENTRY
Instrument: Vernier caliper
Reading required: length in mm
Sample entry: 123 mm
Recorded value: 9.4 mm
